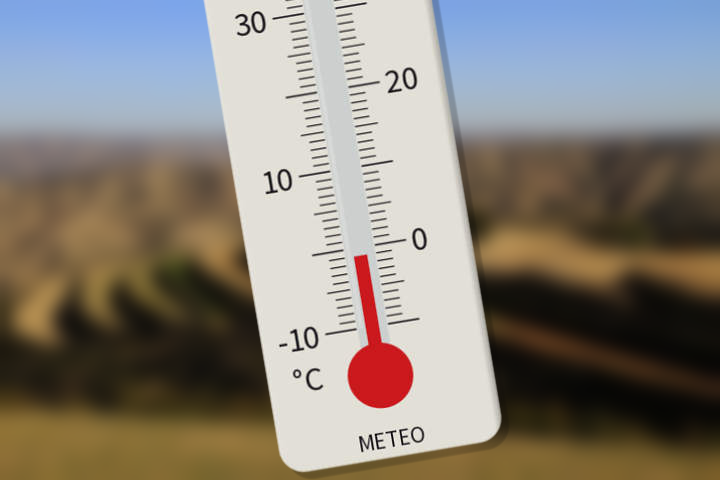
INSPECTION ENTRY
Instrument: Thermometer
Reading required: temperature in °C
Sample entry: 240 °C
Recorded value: -1 °C
